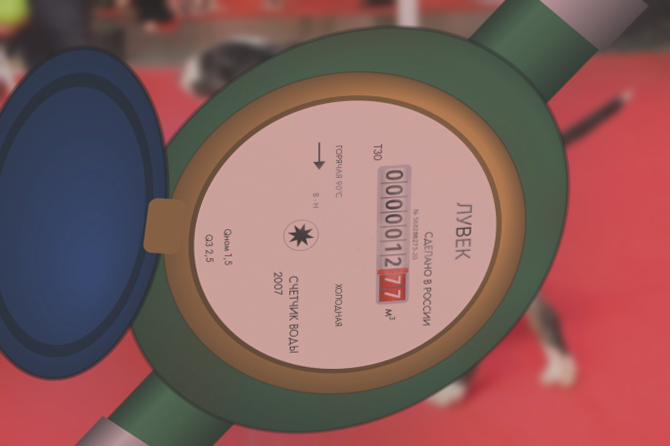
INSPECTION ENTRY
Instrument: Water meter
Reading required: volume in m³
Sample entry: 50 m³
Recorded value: 12.77 m³
